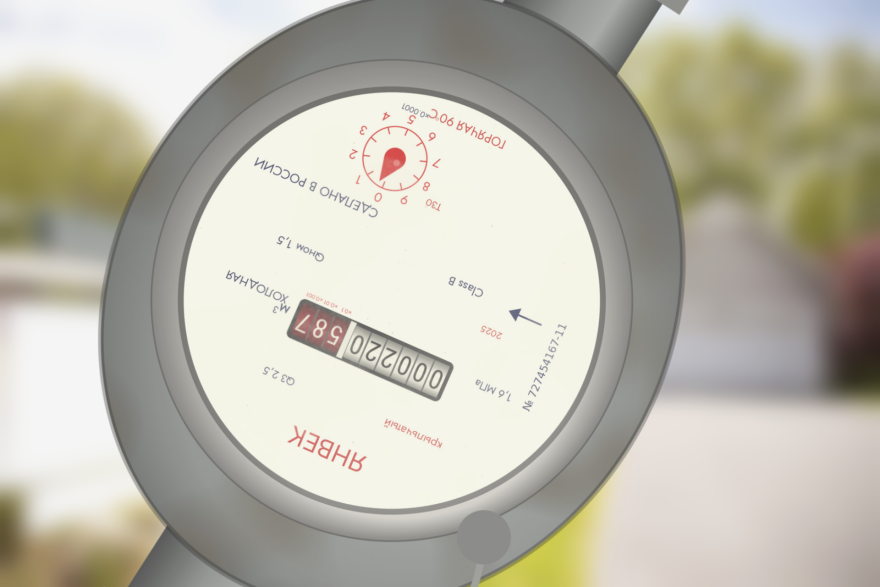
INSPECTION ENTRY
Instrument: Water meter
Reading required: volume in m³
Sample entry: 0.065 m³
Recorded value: 220.5870 m³
